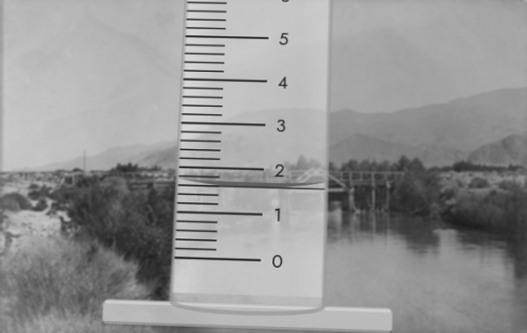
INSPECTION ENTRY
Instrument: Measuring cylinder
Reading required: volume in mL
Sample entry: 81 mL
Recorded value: 1.6 mL
